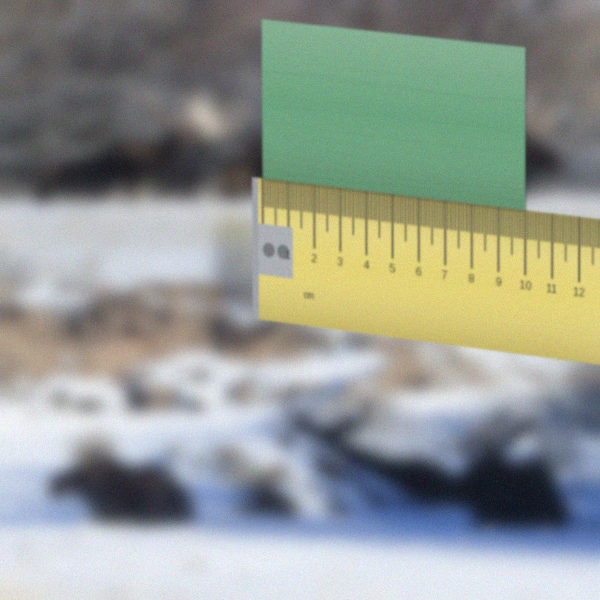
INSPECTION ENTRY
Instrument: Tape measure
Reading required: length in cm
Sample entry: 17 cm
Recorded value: 10 cm
